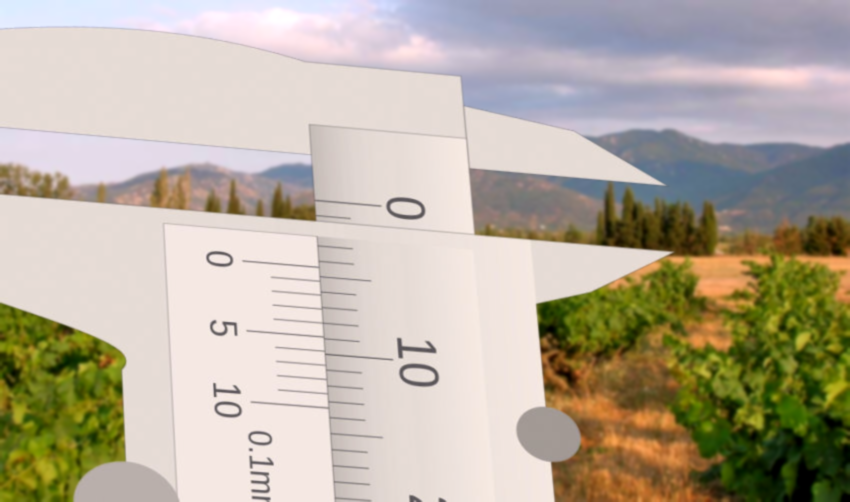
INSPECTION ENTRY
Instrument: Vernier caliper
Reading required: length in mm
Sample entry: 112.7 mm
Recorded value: 4.4 mm
